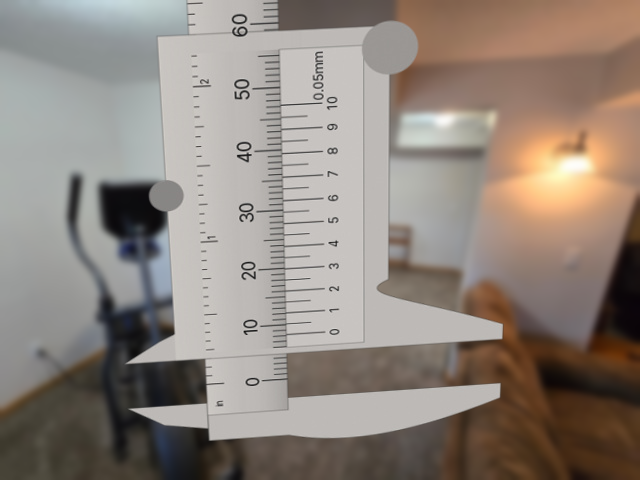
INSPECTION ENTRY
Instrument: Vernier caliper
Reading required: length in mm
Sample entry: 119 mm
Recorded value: 8.2 mm
